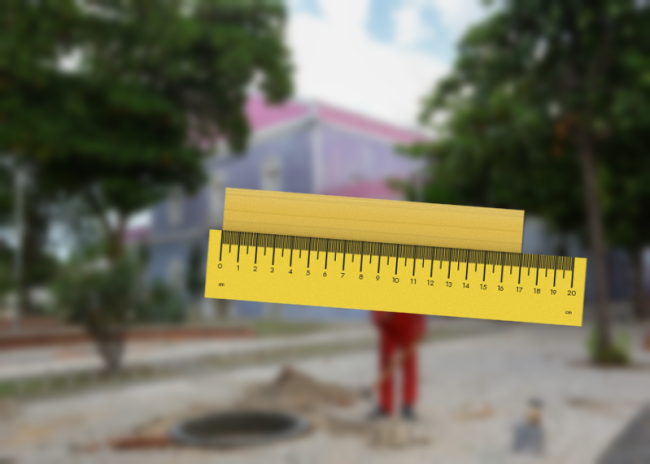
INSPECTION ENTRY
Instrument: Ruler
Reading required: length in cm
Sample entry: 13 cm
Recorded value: 17 cm
